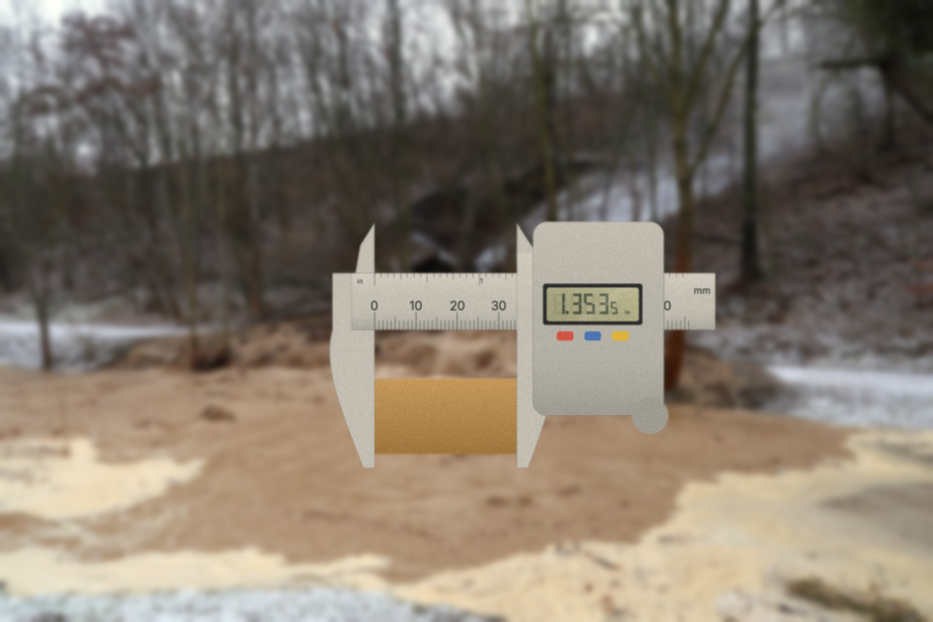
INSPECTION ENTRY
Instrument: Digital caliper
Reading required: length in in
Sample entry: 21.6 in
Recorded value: 1.3535 in
